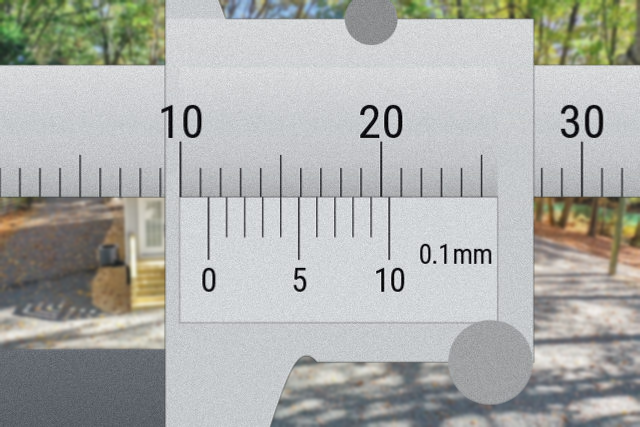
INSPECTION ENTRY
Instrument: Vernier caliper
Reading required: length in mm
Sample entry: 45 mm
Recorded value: 11.4 mm
